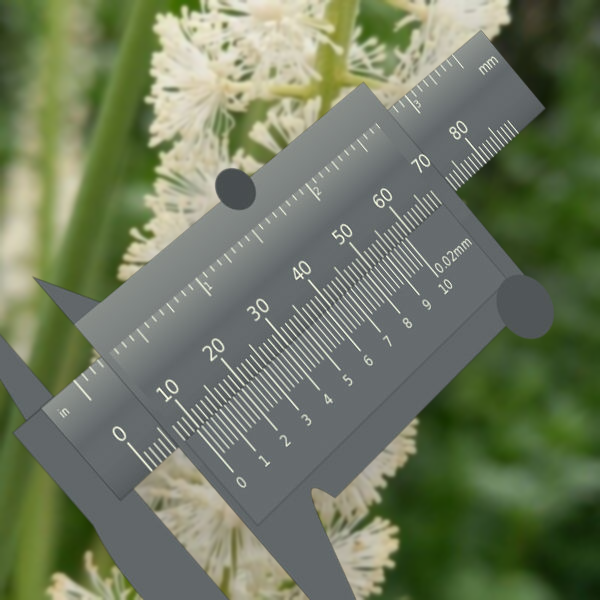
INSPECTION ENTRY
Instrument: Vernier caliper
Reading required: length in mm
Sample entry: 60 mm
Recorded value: 9.5 mm
